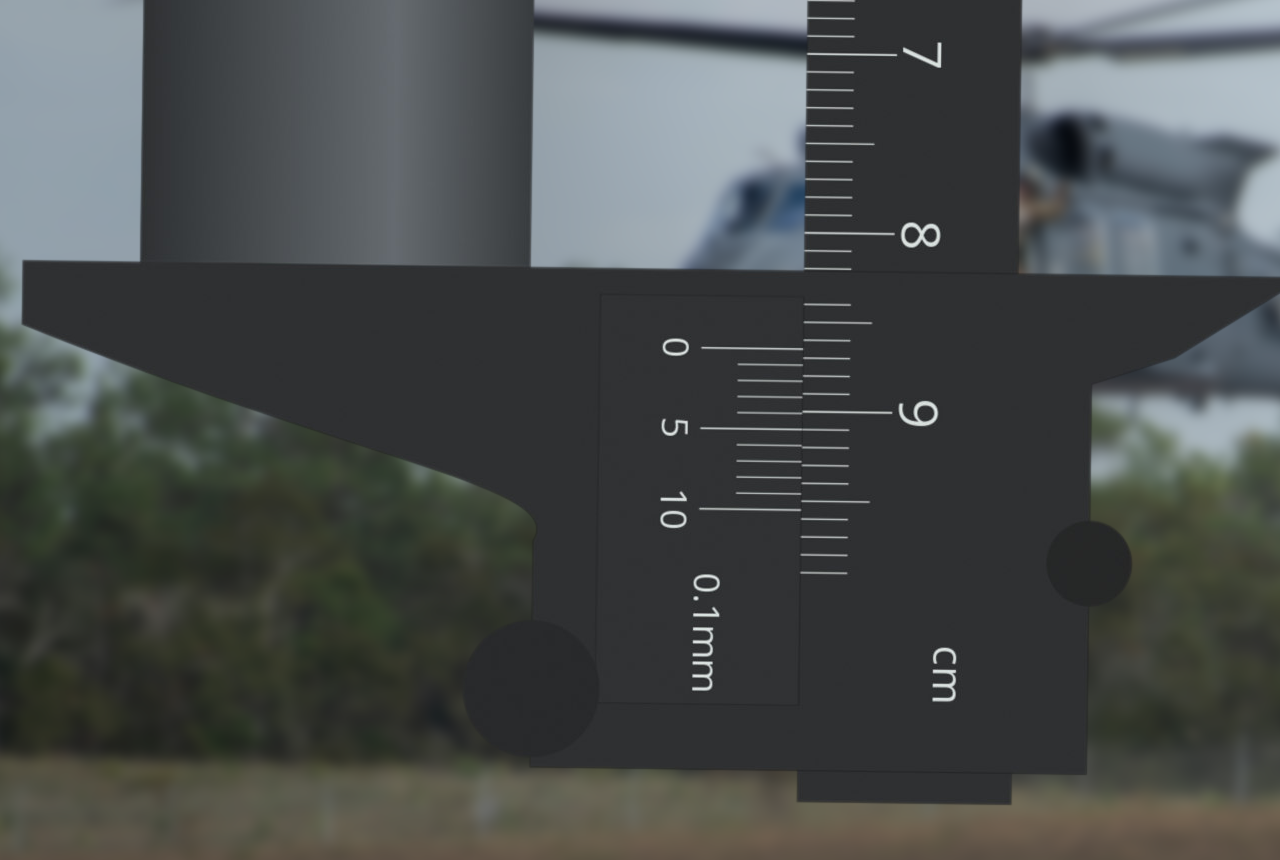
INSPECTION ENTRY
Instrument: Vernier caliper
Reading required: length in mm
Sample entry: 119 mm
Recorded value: 86.5 mm
